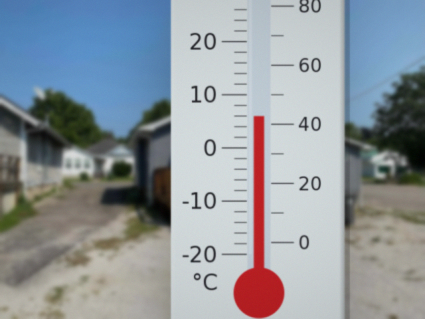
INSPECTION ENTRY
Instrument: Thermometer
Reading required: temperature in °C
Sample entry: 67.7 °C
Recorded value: 6 °C
